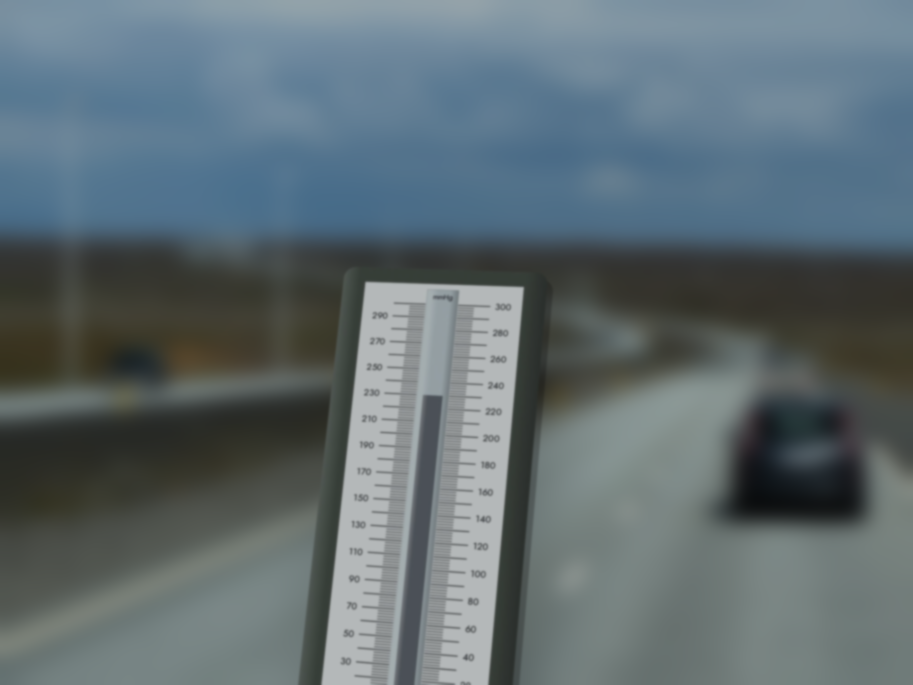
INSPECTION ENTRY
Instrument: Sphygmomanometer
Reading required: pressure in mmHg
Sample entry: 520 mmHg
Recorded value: 230 mmHg
